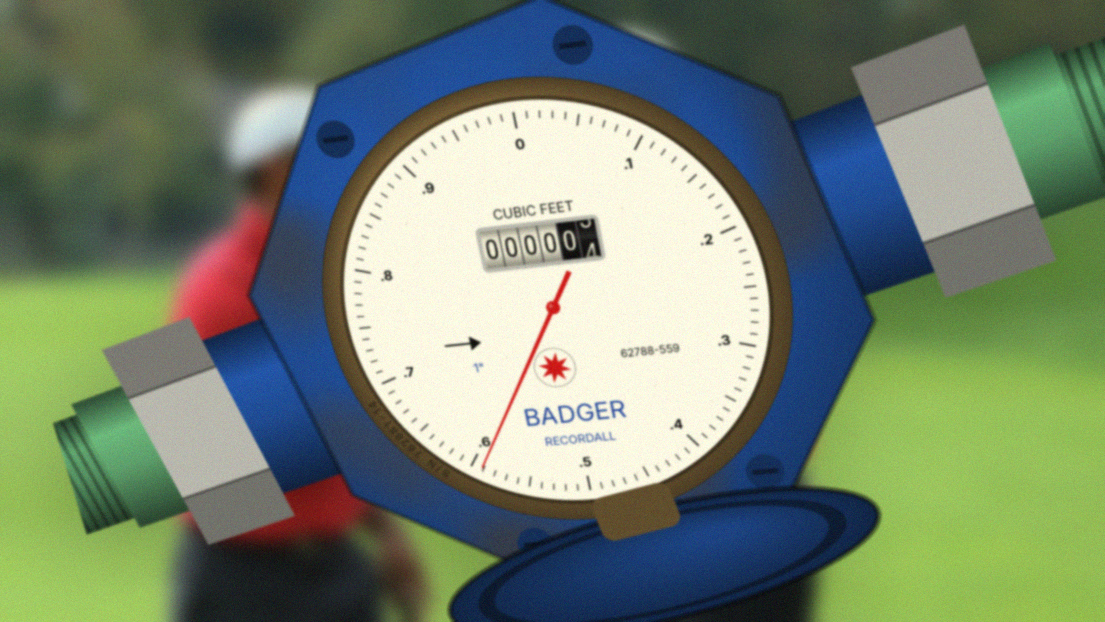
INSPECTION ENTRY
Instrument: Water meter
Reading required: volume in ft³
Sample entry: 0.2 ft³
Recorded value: 3.59 ft³
